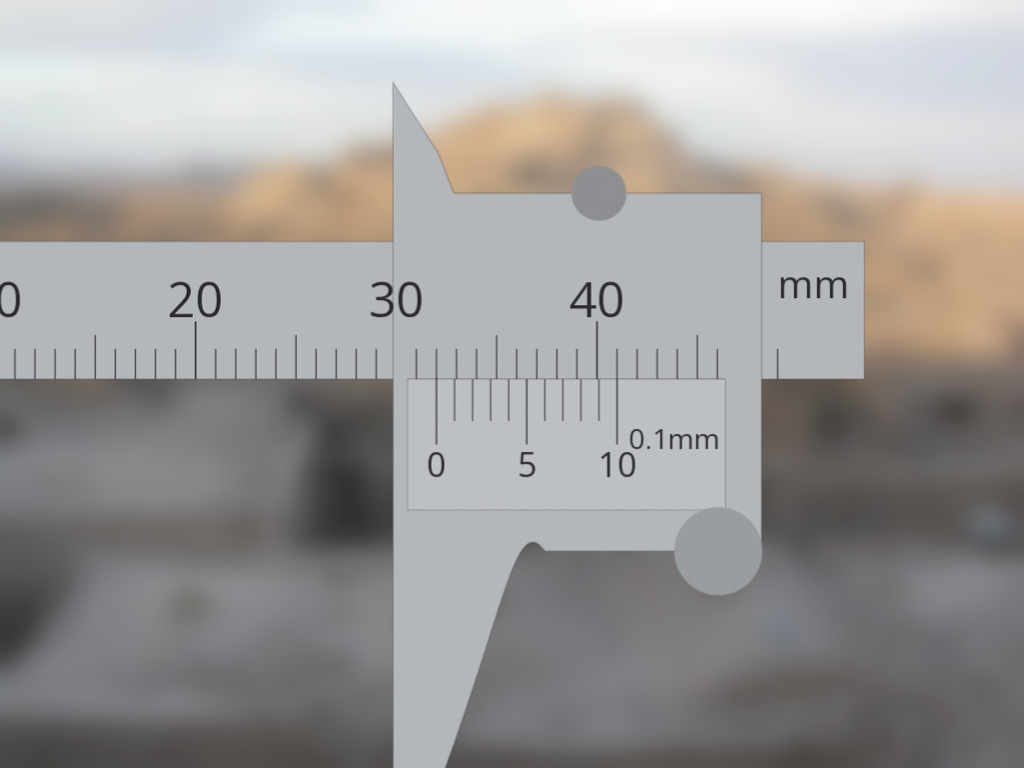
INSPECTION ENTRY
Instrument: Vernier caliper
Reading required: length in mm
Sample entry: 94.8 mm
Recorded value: 32.0 mm
